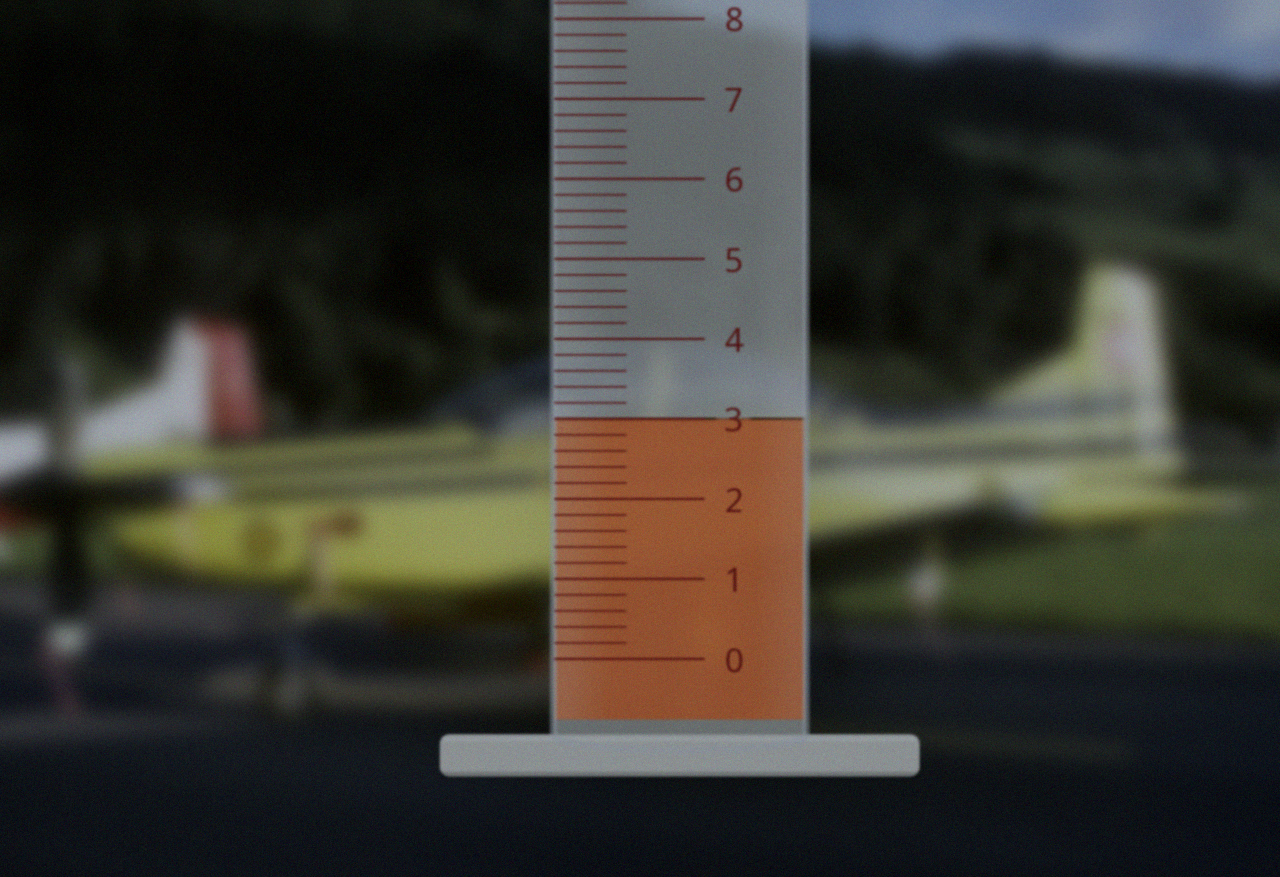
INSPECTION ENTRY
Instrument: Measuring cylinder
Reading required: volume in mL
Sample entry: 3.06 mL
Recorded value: 3 mL
